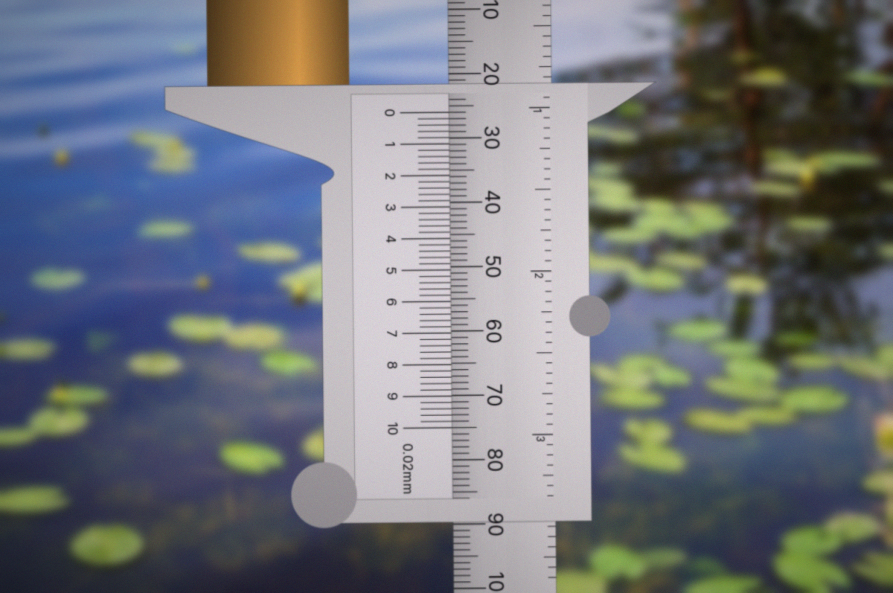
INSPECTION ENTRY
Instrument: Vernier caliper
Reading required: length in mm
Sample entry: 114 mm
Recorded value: 26.0 mm
